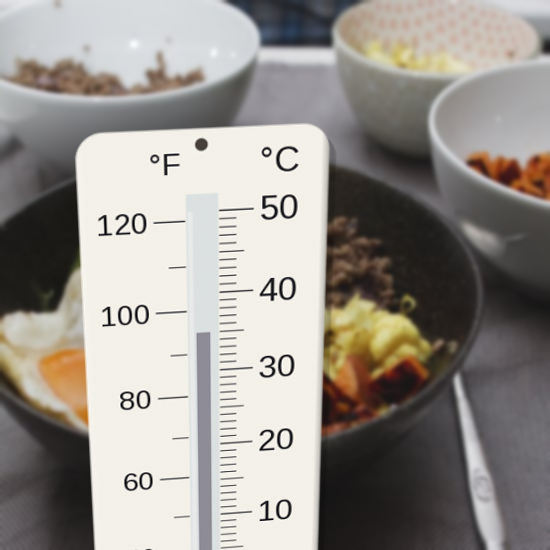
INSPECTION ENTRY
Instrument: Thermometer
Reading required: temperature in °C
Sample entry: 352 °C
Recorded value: 35 °C
